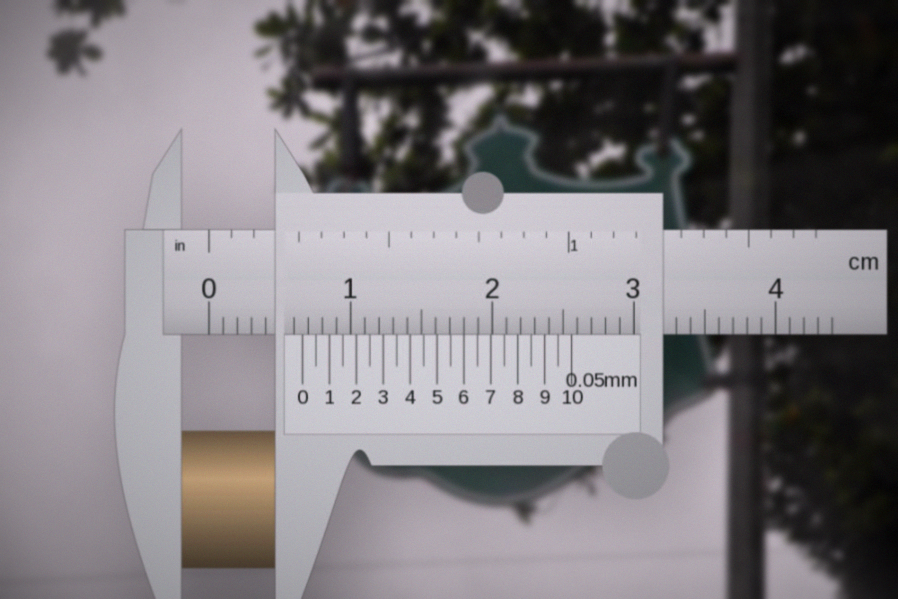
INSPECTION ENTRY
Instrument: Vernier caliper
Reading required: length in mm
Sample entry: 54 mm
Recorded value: 6.6 mm
